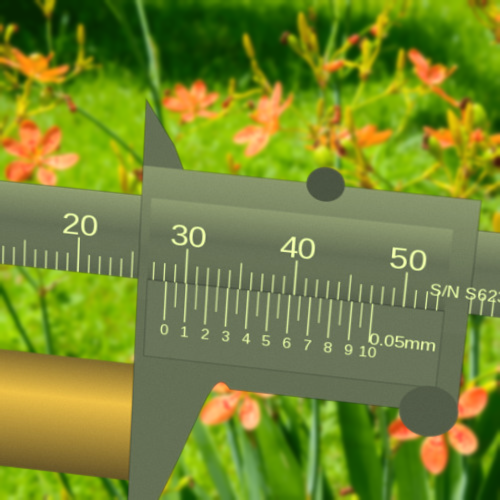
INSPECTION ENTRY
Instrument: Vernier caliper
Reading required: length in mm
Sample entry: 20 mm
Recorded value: 28.2 mm
